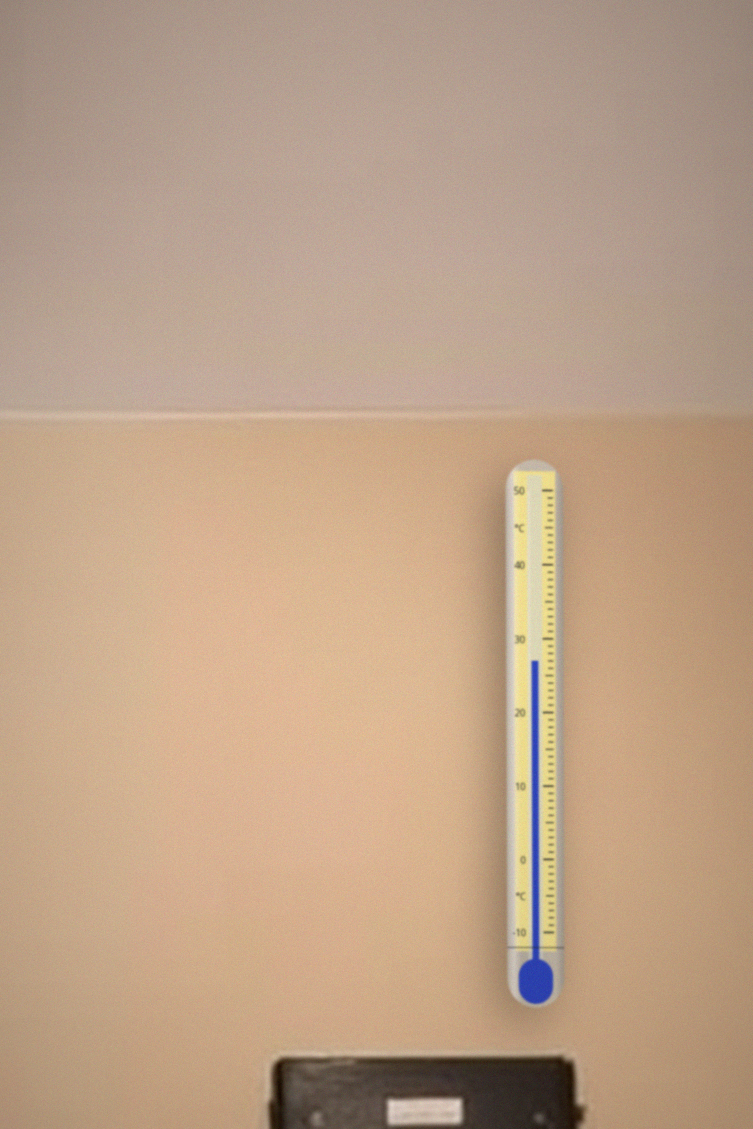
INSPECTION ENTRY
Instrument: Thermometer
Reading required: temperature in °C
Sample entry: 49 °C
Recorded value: 27 °C
